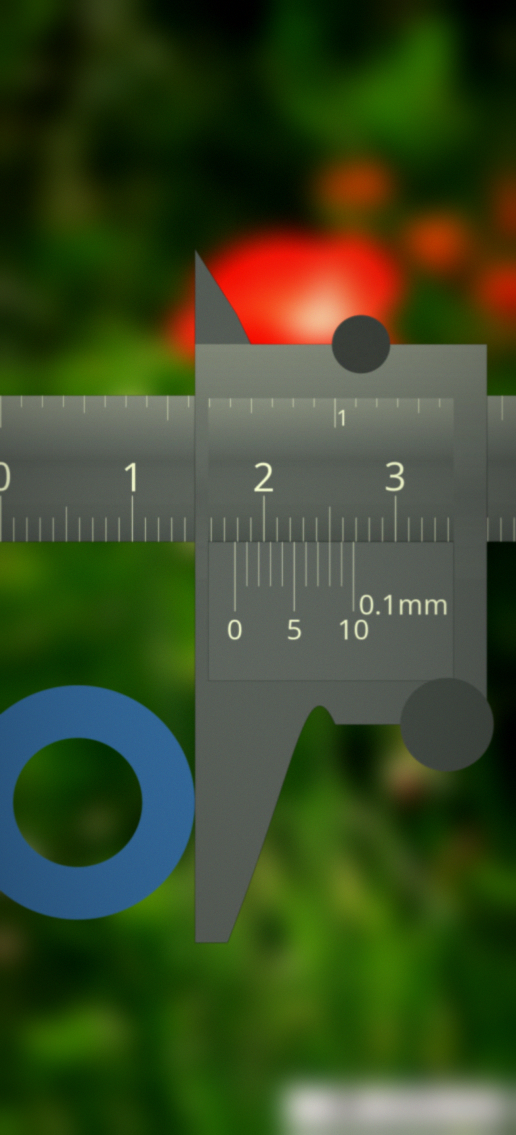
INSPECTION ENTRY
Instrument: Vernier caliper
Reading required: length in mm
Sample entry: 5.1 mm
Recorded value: 17.8 mm
